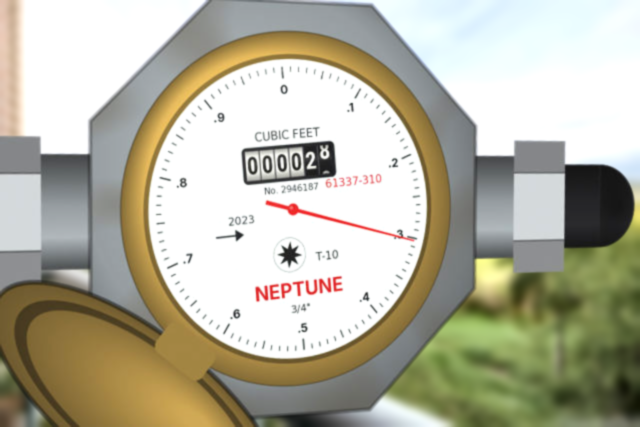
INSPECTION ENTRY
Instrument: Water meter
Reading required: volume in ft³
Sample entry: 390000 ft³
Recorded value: 28.30 ft³
